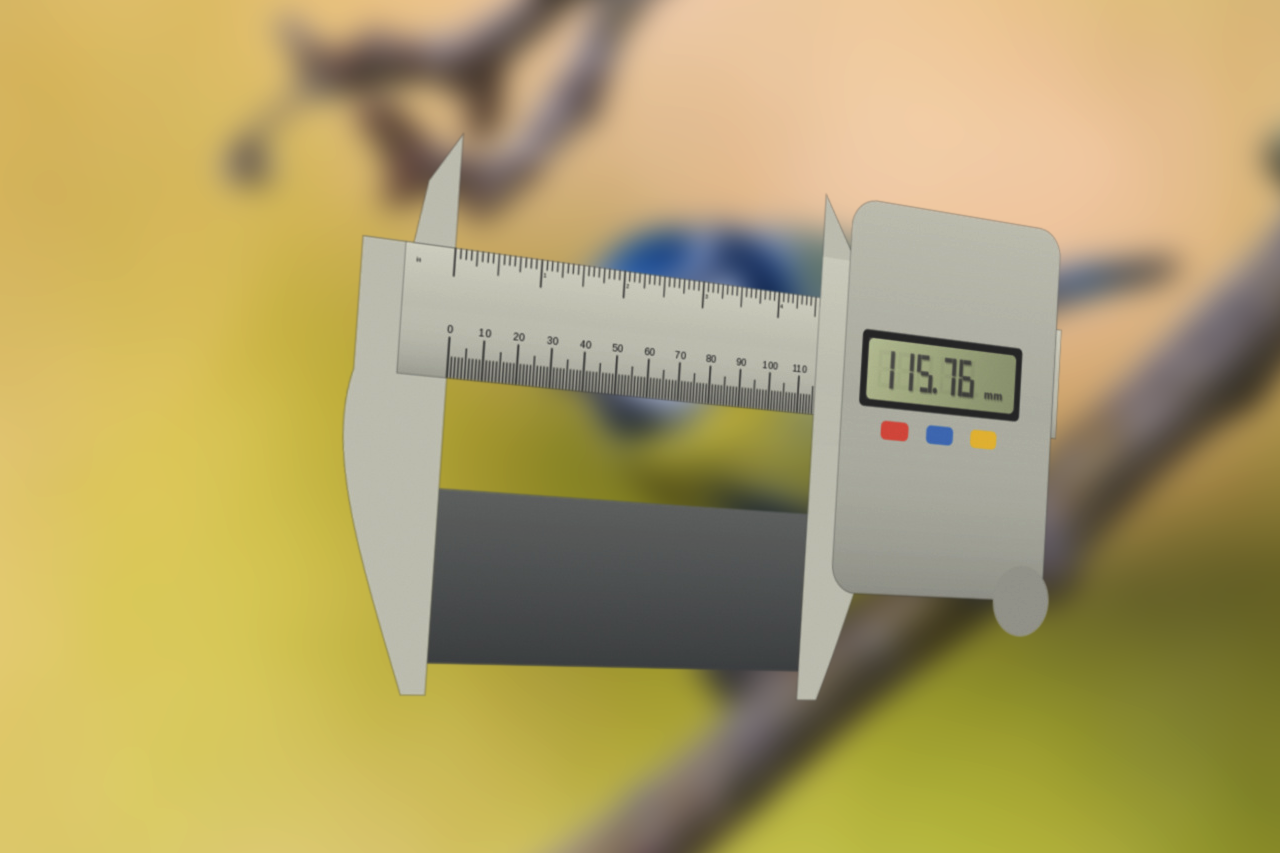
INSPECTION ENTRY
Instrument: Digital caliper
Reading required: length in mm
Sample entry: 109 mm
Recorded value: 115.76 mm
